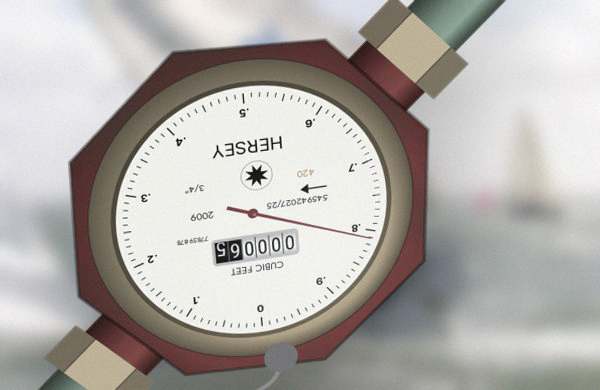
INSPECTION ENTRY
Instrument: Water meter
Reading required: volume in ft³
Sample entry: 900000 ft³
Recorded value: 64.81 ft³
